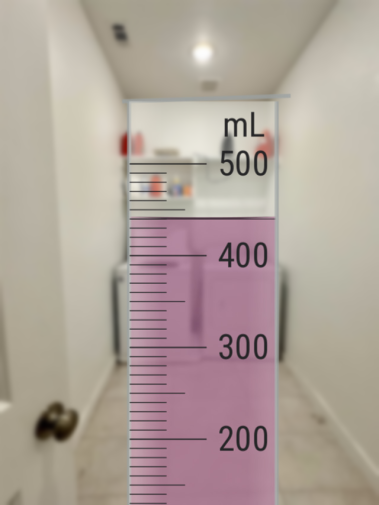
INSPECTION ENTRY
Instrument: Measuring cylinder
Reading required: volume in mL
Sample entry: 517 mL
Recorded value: 440 mL
